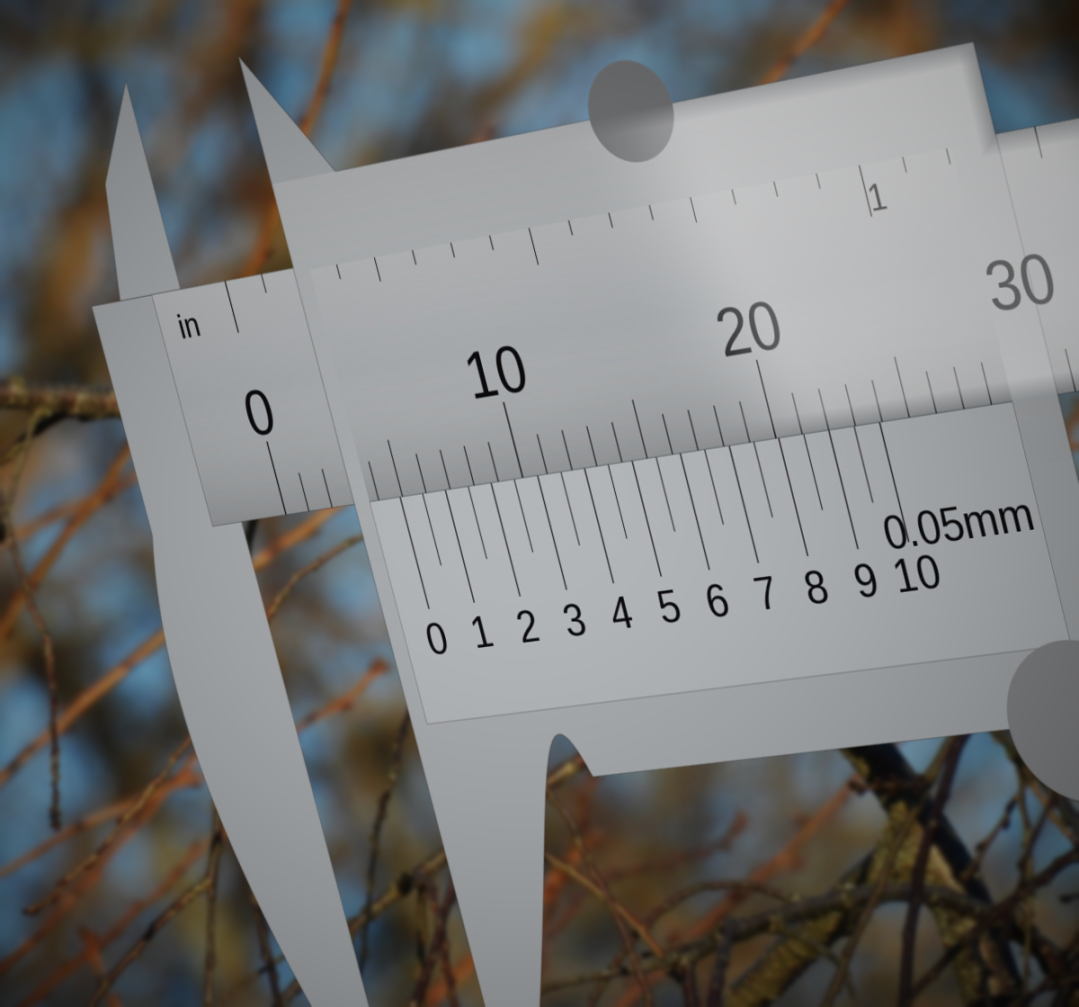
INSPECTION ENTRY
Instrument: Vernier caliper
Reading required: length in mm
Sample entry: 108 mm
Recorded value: 4.90 mm
